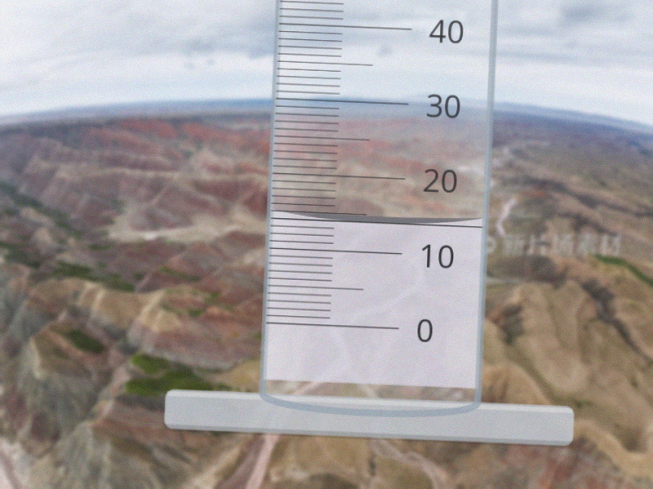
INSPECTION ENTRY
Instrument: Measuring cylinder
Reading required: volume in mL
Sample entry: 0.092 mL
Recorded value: 14 mL
